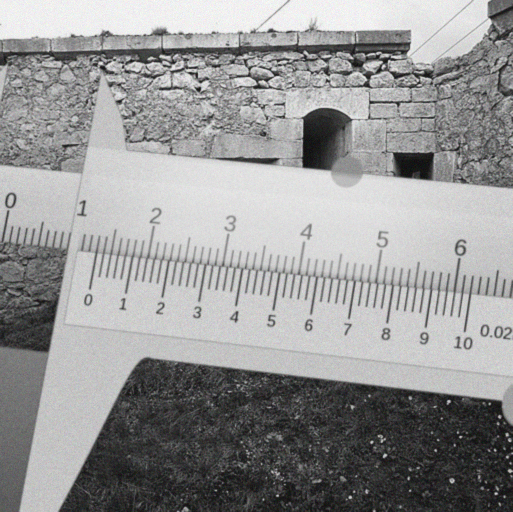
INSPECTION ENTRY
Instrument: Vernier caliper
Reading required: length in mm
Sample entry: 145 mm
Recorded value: 13.0 mm
